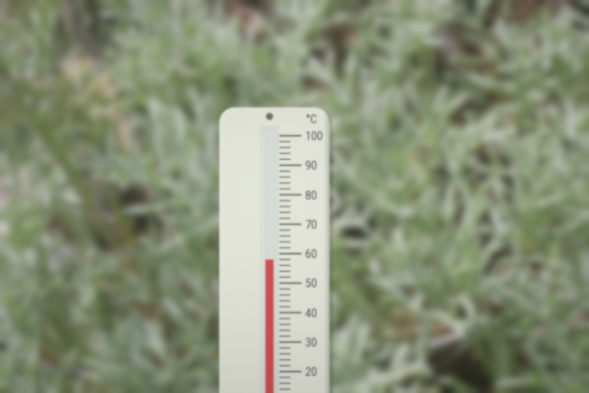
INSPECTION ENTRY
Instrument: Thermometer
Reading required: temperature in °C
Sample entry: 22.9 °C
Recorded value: 58 °C
